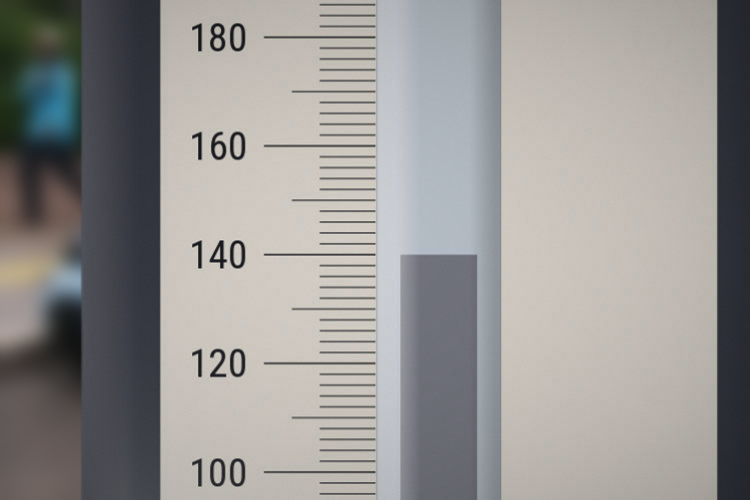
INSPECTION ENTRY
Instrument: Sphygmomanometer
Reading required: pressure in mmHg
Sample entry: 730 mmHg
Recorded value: 140 mmHg
